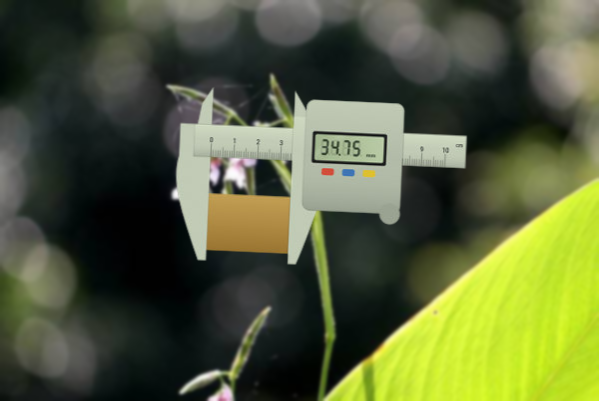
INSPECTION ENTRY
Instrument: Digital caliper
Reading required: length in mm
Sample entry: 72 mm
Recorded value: 34.75 mm
